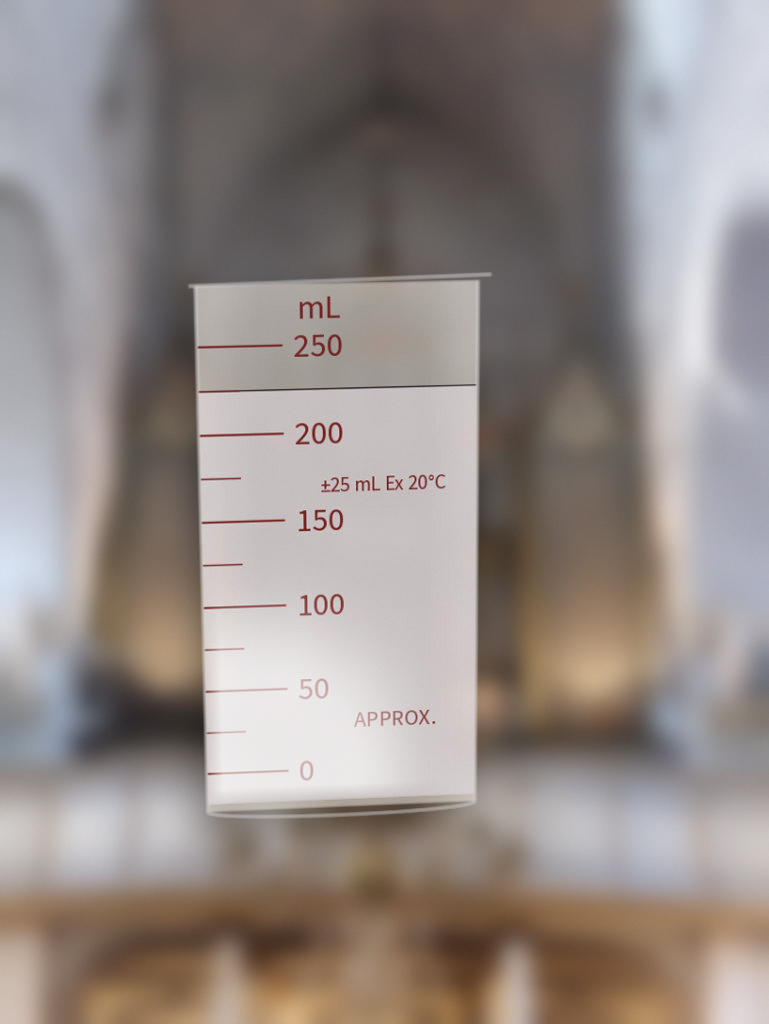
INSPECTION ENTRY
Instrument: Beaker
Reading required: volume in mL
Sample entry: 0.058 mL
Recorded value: 225 mL
